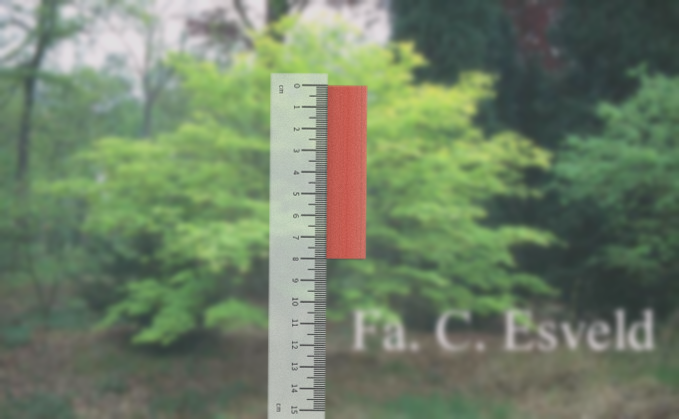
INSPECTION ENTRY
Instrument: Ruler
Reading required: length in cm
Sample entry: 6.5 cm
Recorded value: 8 cm
